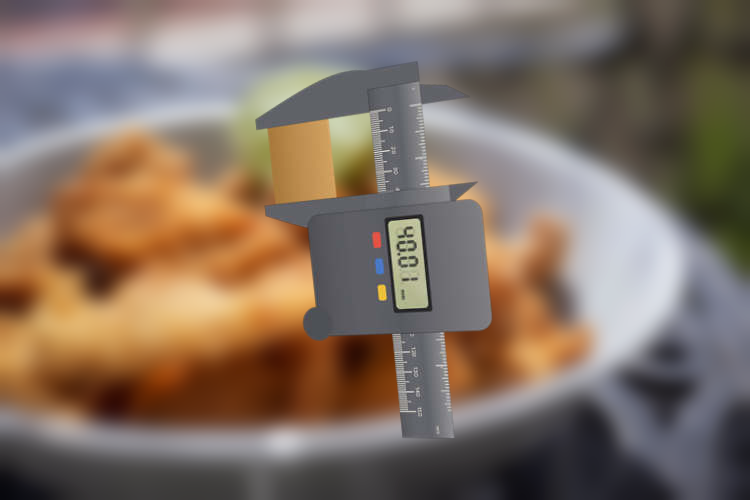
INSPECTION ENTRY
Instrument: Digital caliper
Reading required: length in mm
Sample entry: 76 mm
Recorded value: 40.01 mm
